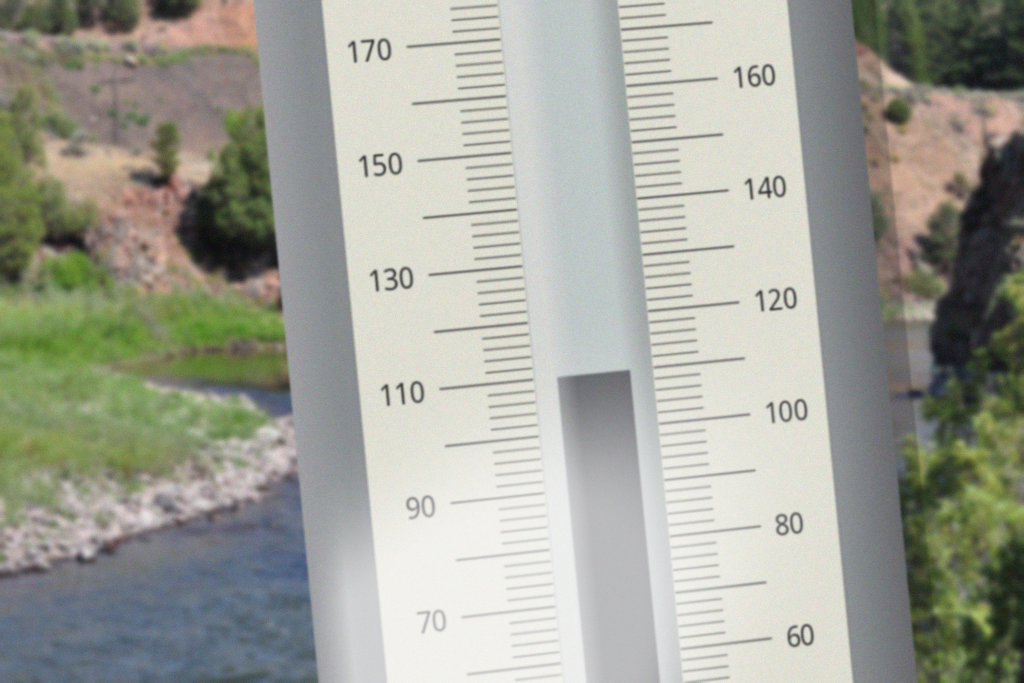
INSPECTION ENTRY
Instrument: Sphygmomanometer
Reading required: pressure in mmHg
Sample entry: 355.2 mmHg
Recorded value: 110 mmHg
